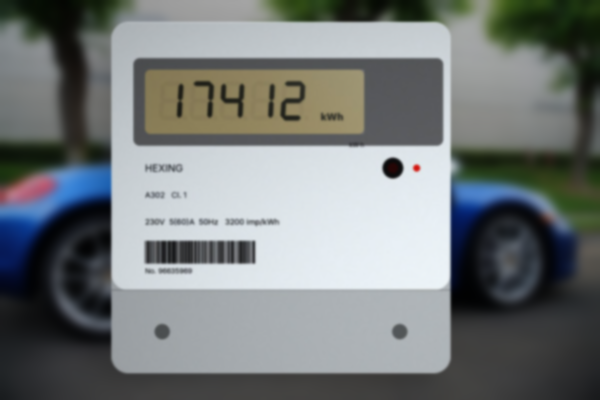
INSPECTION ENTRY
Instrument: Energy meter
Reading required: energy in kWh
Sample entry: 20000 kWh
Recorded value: 17412 kWh
